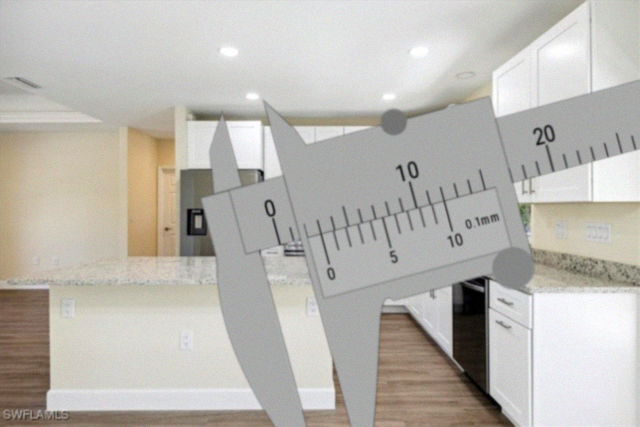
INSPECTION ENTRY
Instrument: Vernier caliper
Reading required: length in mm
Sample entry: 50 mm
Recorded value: 3.0 mm
